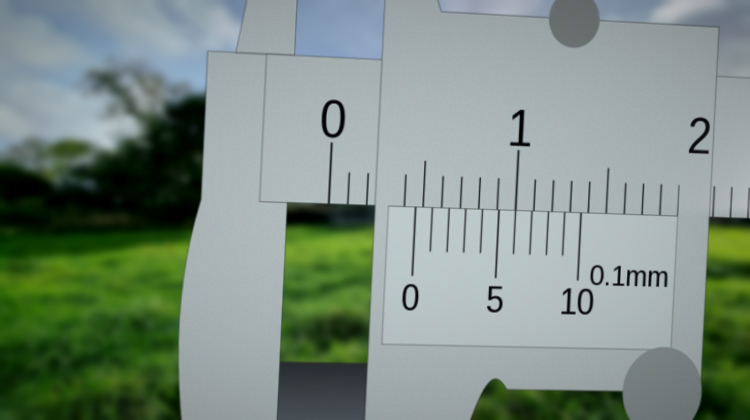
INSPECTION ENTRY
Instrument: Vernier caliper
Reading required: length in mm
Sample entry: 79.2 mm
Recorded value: 4.6 mm
